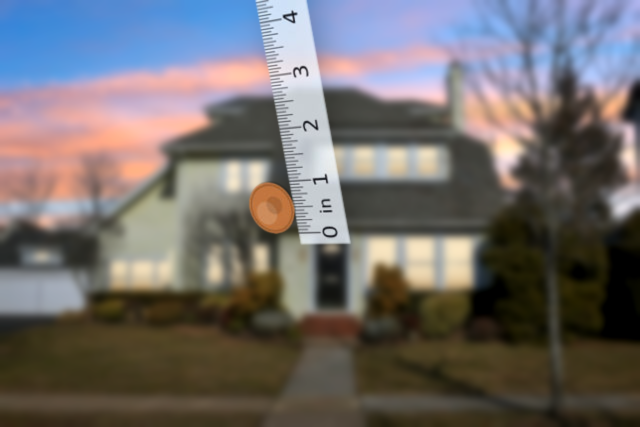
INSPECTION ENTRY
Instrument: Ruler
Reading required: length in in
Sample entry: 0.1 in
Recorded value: 1 in
